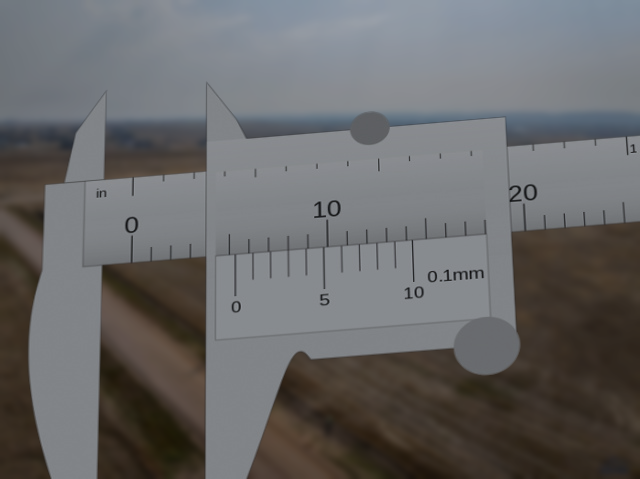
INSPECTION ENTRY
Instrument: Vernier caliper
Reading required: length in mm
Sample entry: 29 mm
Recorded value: 5.3 mm
